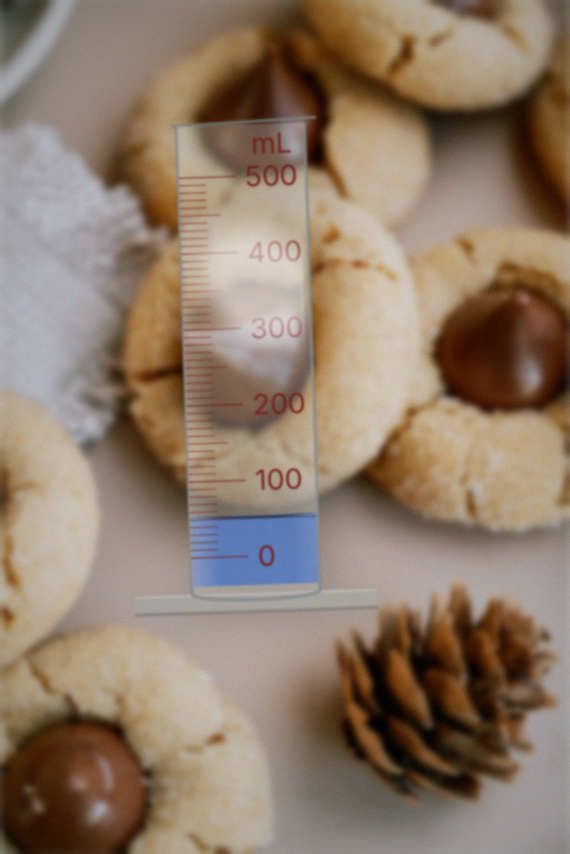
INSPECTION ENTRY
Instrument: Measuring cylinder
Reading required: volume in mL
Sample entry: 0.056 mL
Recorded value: 50 mL
